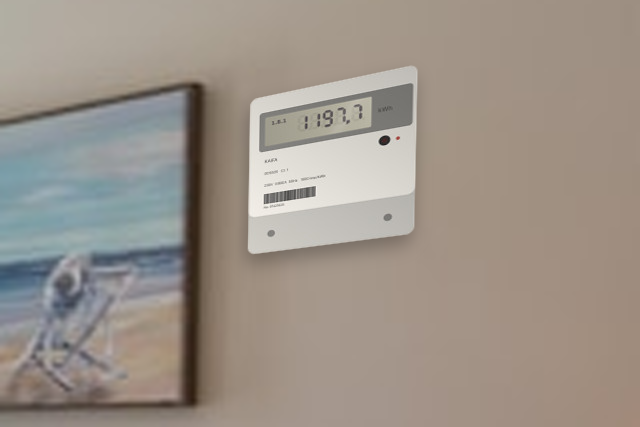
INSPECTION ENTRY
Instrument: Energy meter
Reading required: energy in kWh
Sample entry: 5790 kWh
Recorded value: 1197.7 kWh
